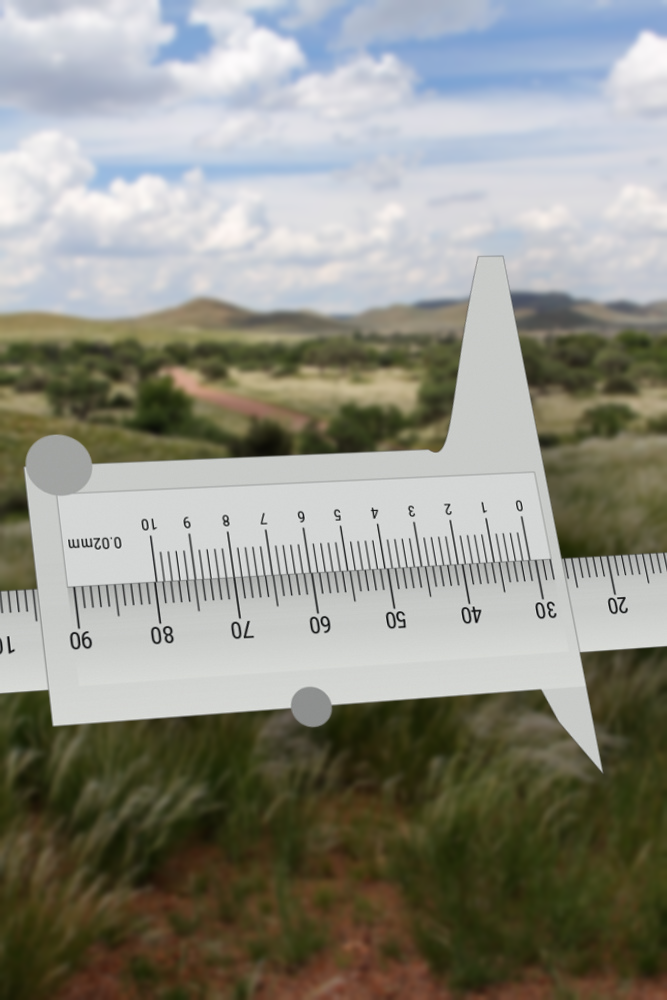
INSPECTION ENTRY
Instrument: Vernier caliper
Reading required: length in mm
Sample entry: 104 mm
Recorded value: 30.8 mm
